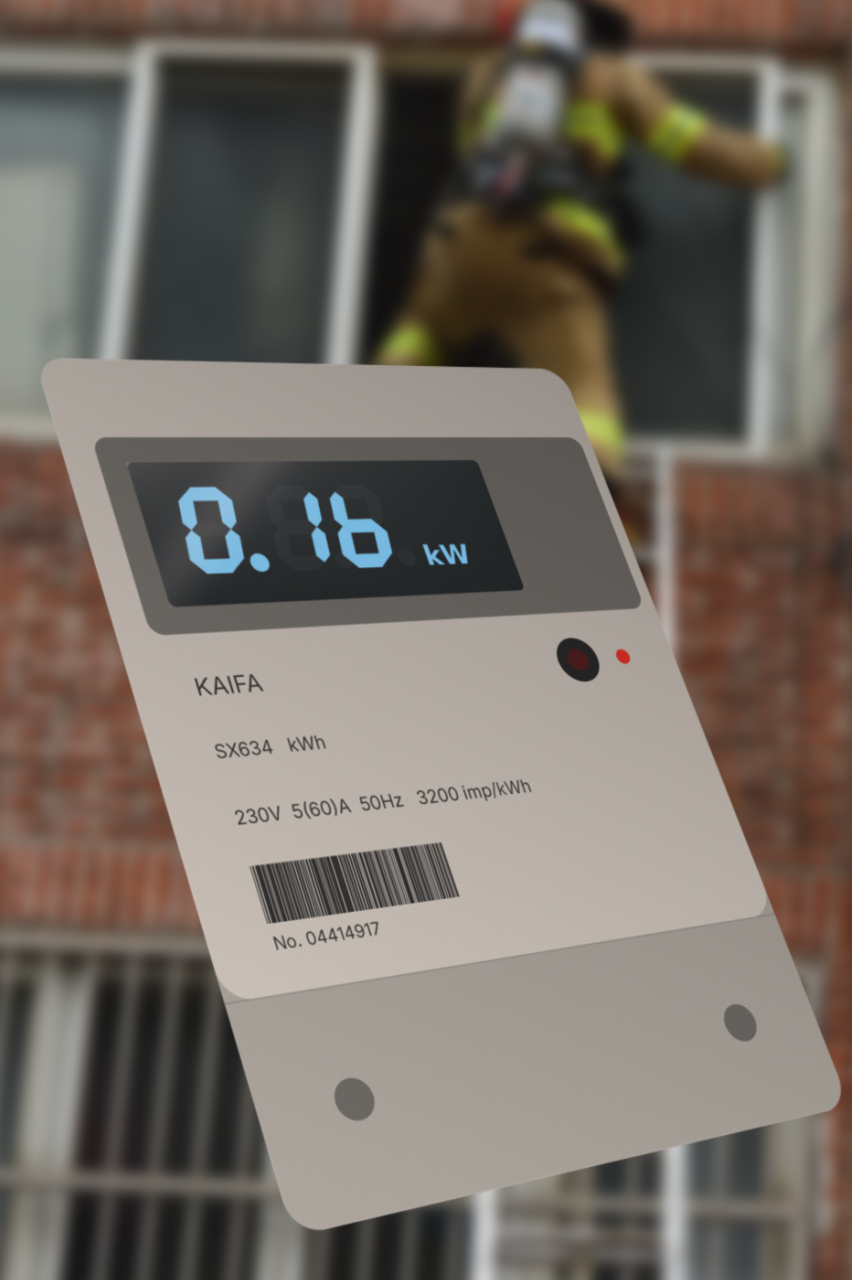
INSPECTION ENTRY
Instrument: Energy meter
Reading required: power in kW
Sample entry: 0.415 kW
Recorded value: 0.16 kW
